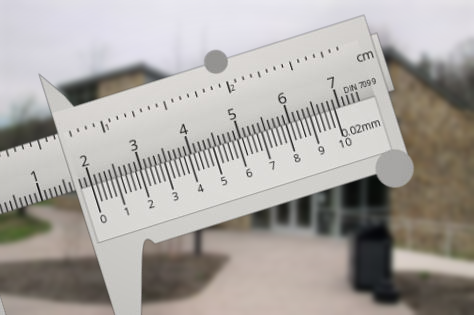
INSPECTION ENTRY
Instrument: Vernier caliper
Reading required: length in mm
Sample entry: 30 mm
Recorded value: 20.0 mm
